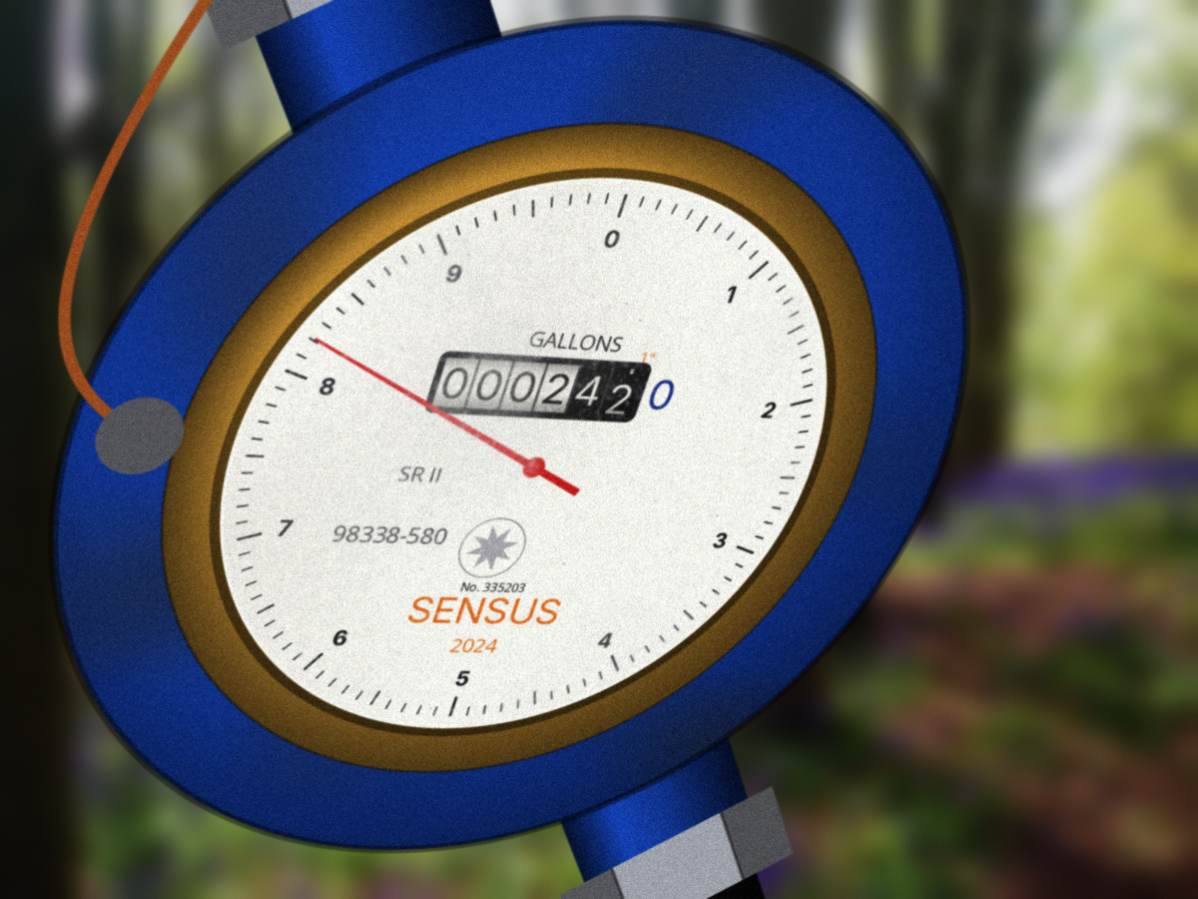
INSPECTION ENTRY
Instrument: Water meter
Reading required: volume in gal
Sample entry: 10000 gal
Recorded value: 2418.2 gal
